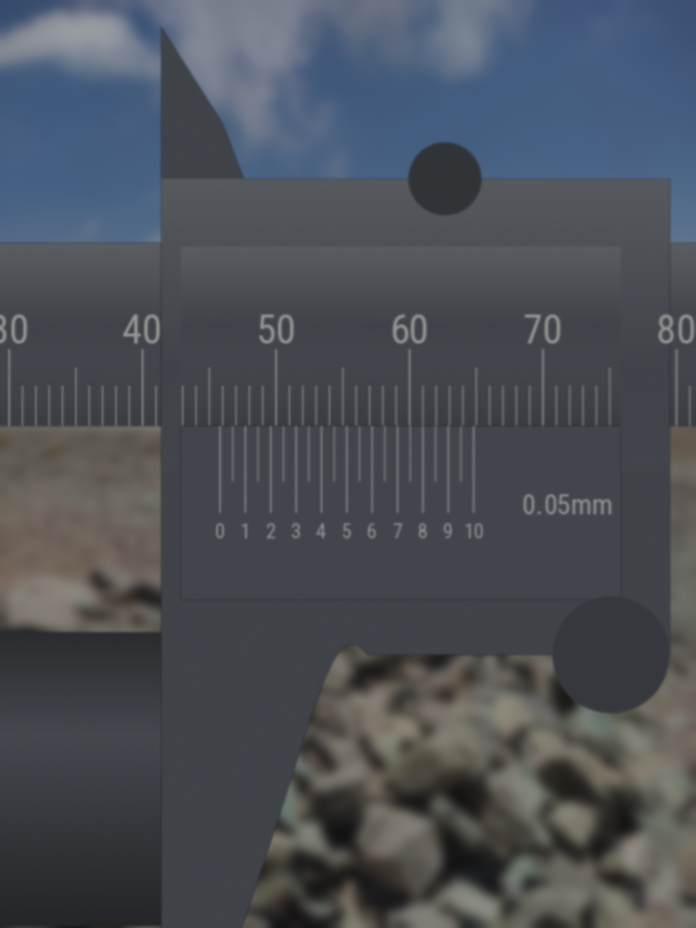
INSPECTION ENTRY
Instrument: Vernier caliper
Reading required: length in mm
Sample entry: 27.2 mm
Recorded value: 45.8 mm
